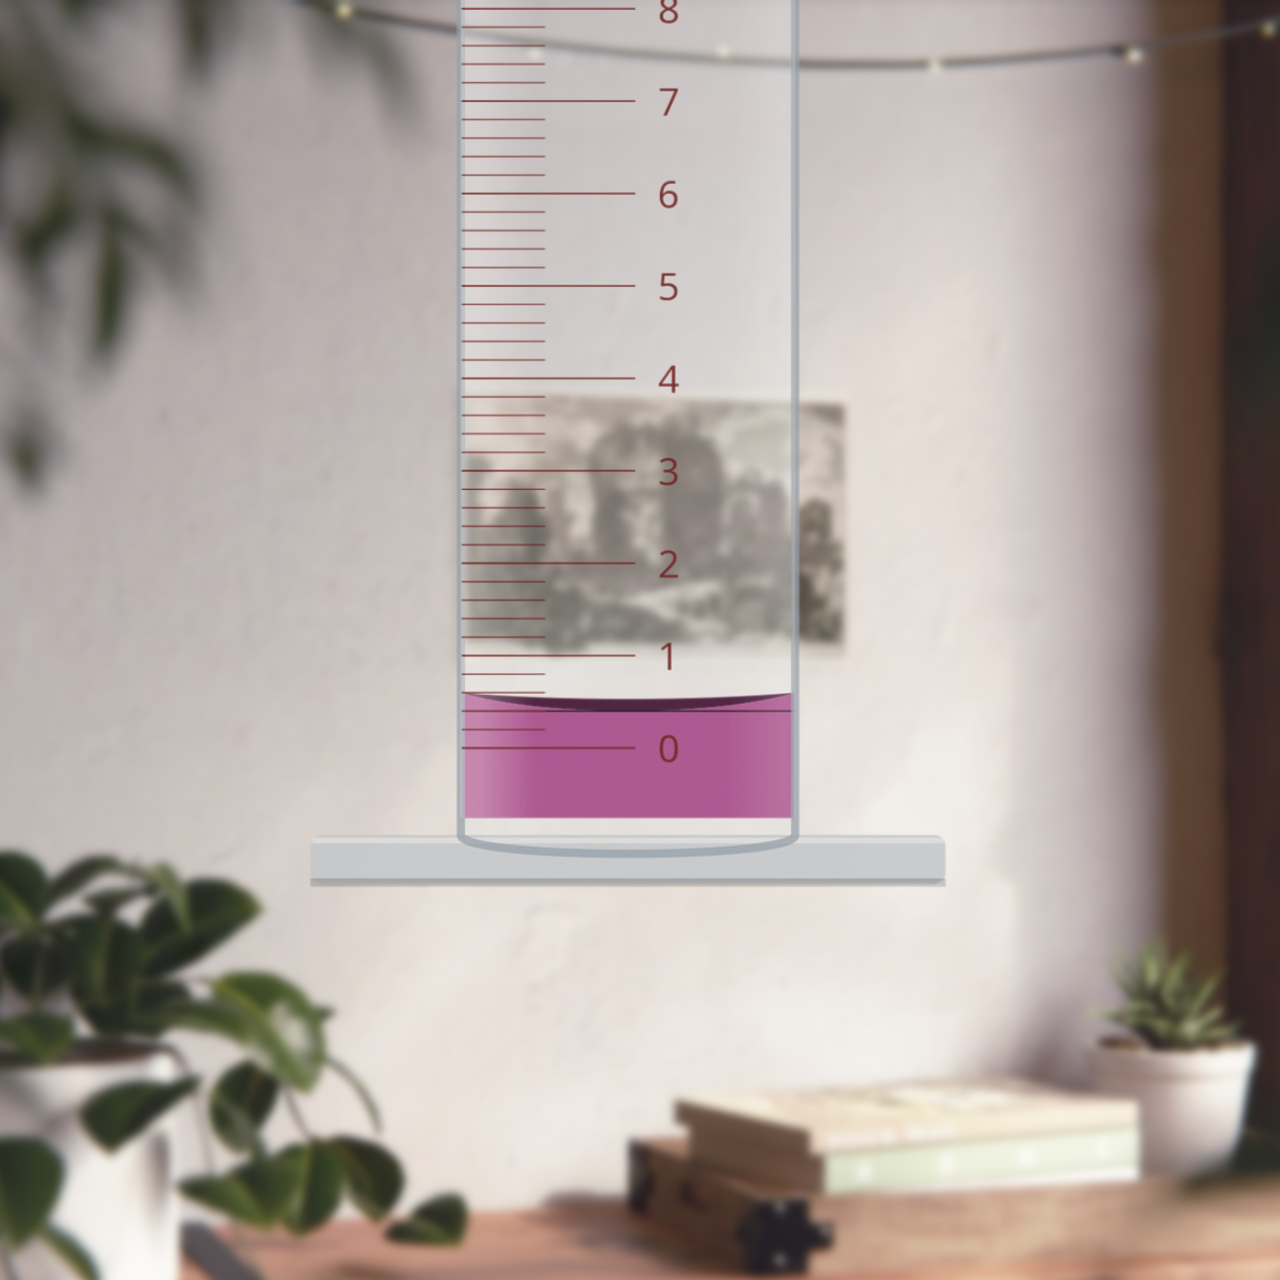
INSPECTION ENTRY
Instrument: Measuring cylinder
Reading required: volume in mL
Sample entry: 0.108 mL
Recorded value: 0.4 mL
